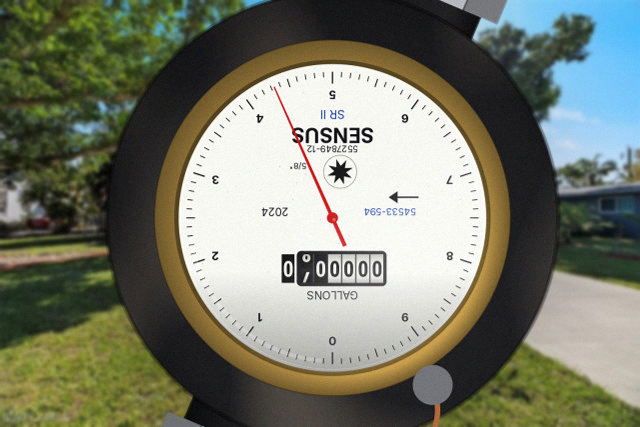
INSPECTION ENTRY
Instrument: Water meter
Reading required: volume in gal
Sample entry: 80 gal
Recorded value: 74.3 gal
